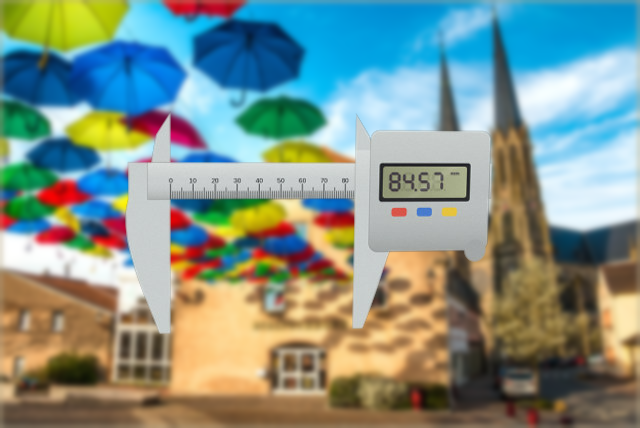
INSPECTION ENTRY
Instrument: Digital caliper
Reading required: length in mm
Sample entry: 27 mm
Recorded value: 84.57 mm
